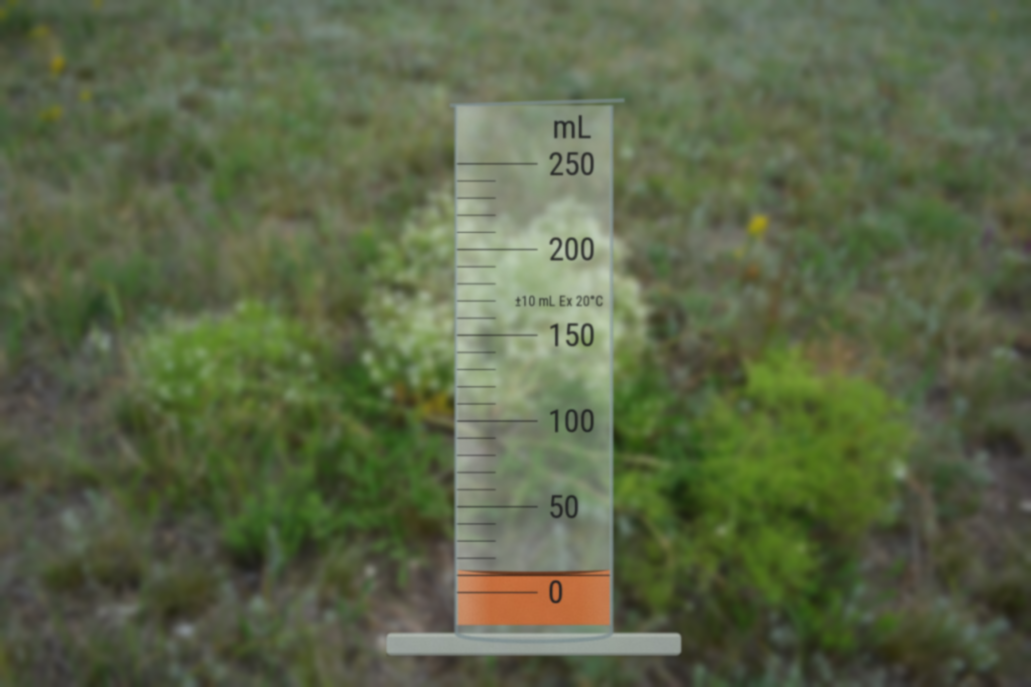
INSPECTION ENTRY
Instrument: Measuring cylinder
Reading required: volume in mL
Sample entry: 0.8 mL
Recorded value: 10 mL
